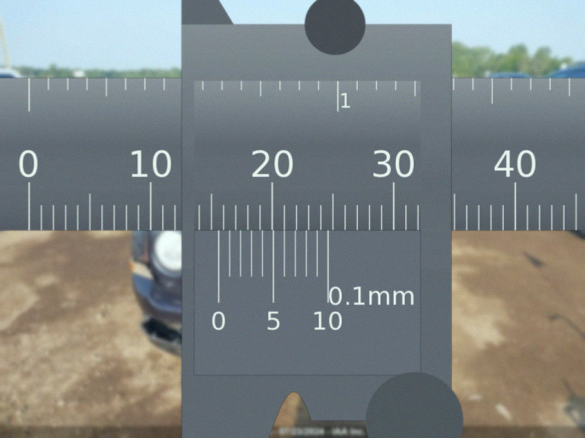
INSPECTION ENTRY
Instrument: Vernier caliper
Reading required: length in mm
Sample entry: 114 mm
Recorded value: 15.6 mm
